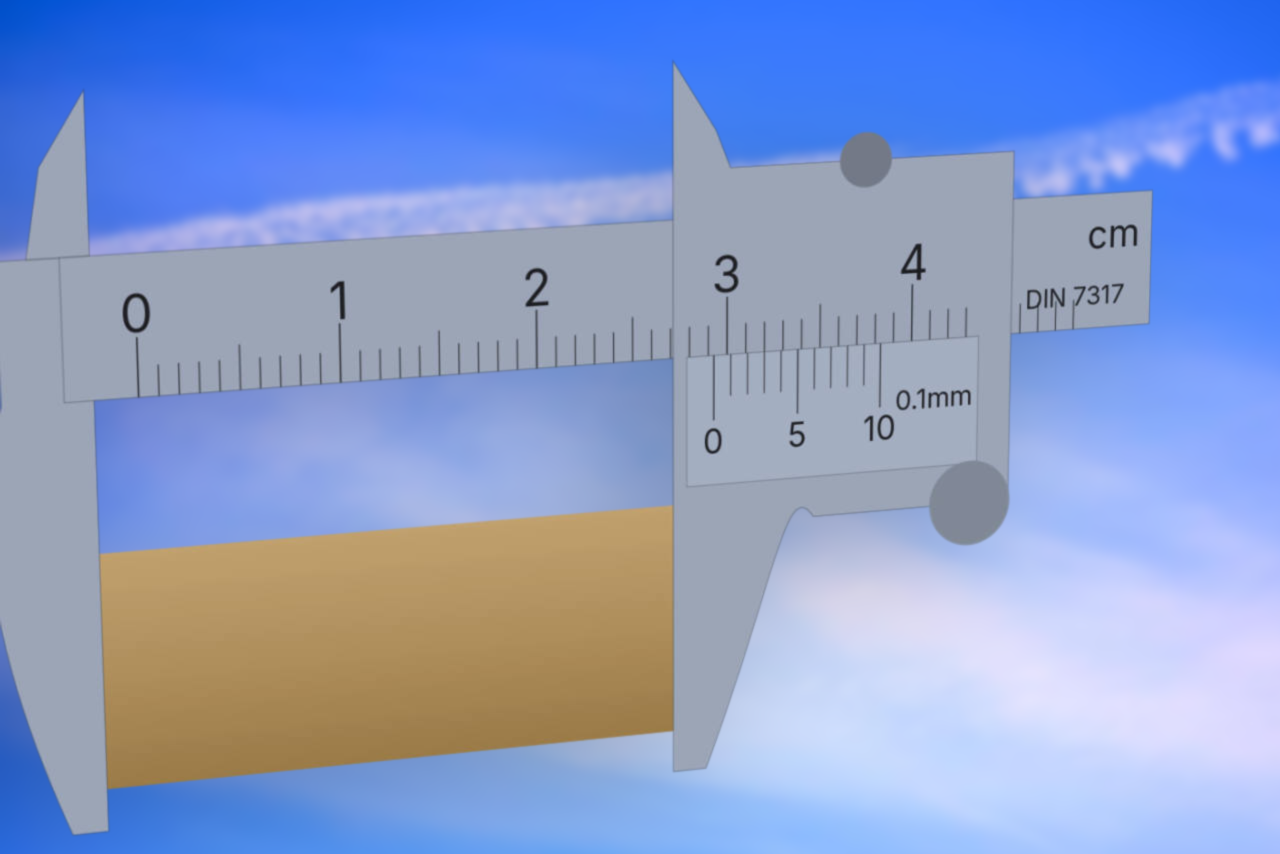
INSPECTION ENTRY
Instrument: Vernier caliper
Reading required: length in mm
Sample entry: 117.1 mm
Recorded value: 29.3 mm
